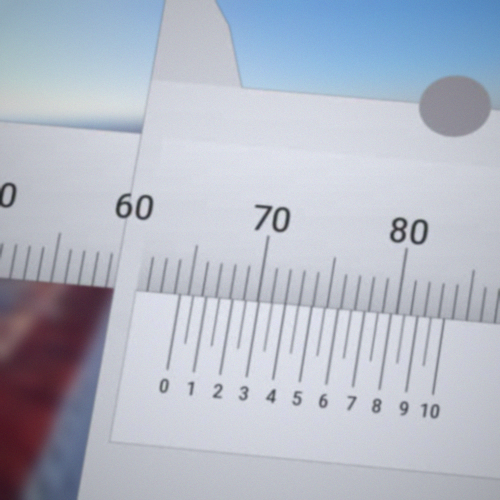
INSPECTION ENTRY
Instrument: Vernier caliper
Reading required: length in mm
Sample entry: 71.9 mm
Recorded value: 64.4 mm
